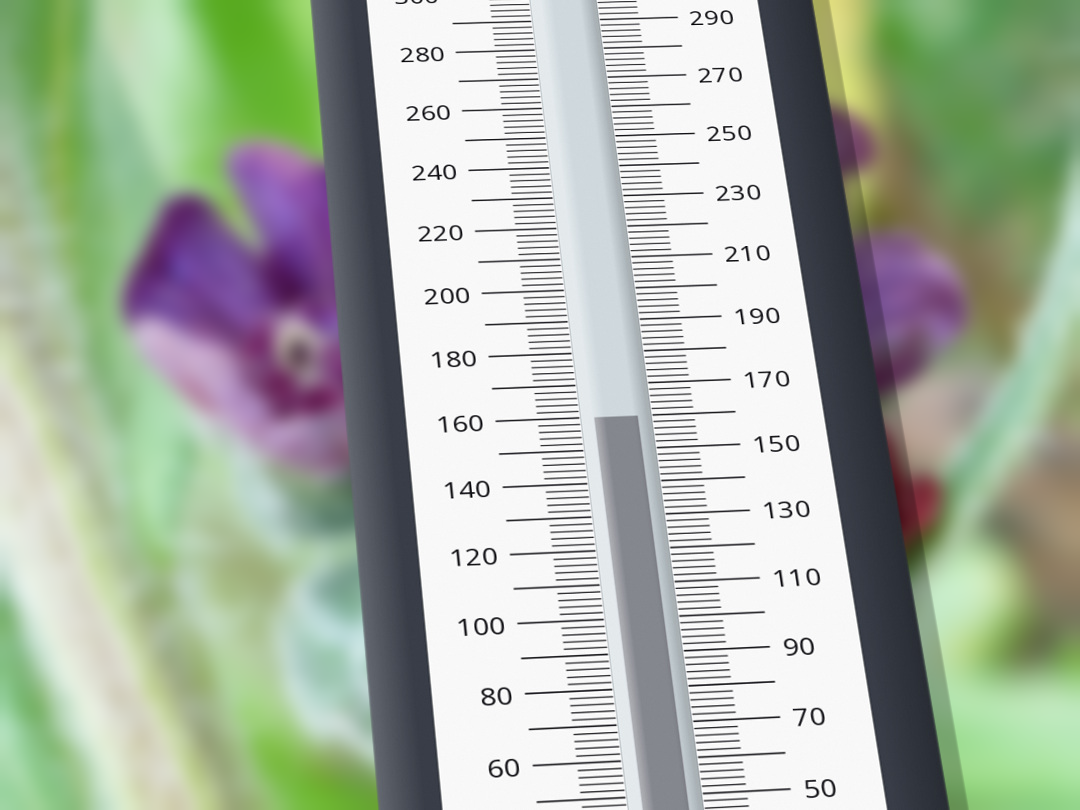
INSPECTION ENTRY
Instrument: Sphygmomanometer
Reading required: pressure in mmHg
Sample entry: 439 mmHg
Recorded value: 160 mmHg
